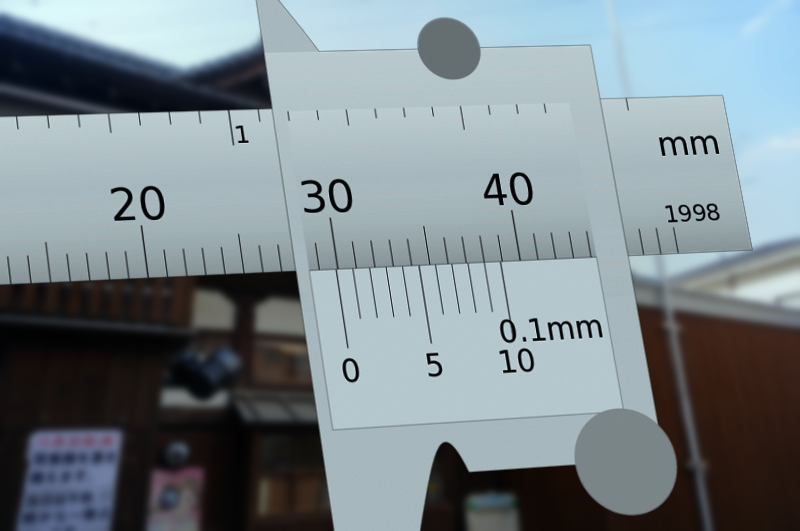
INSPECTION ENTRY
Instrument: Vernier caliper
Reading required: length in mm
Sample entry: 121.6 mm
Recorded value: 29.9 mm
